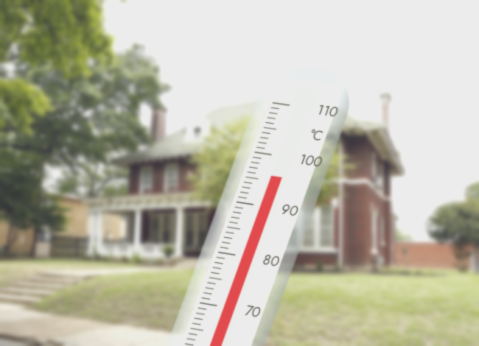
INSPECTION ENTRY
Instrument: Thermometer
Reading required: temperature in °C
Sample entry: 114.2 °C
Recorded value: 96 °C
